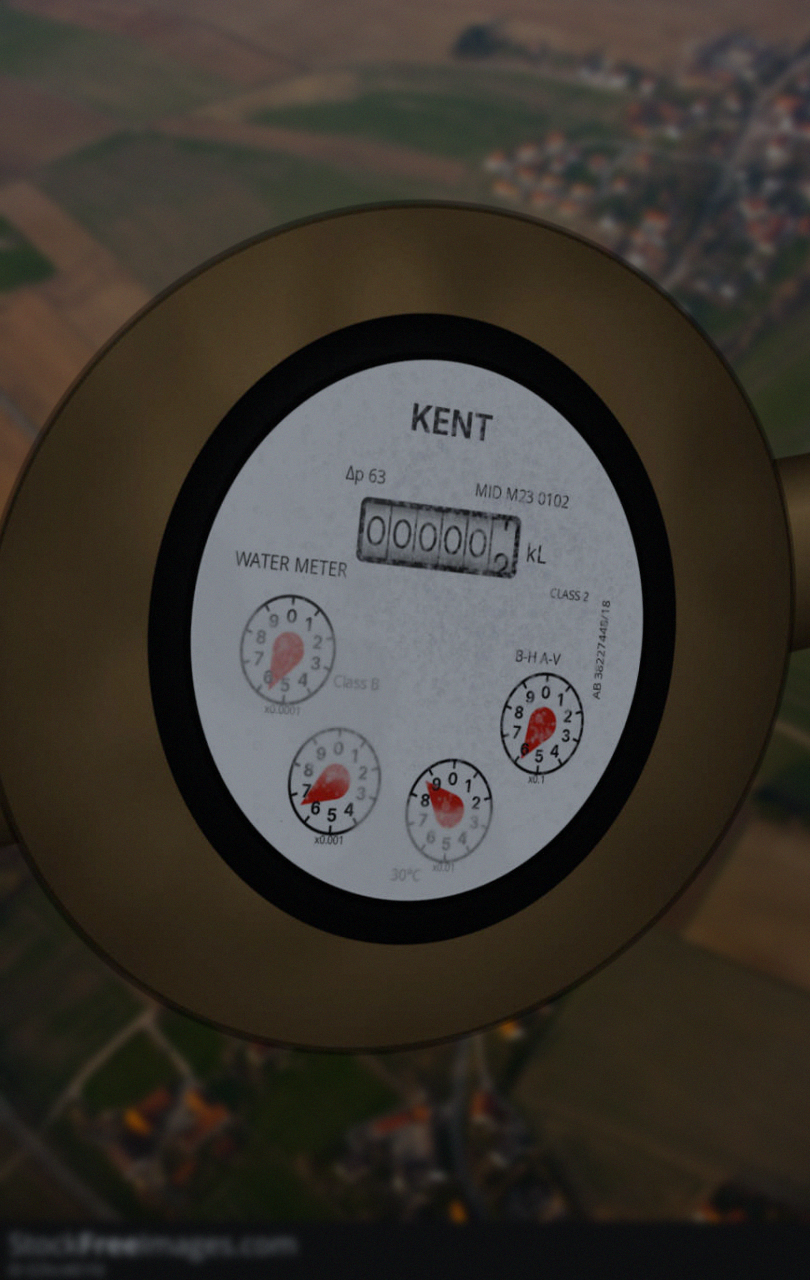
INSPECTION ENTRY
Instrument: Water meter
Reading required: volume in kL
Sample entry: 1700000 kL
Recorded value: 1.5865 kL
